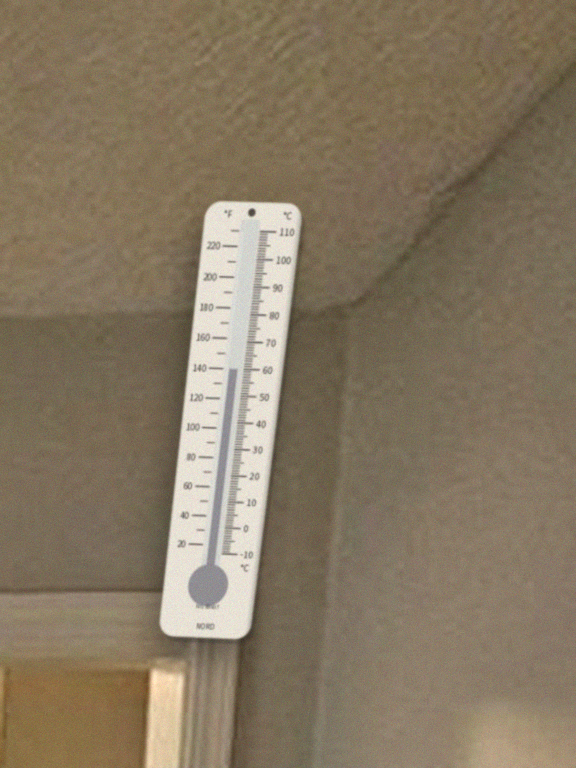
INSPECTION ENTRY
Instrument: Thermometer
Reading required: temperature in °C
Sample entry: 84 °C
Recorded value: 60 °C
